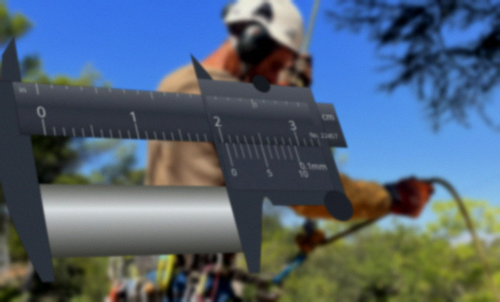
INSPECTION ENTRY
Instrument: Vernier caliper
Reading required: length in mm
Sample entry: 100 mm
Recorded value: 20.4 mm
